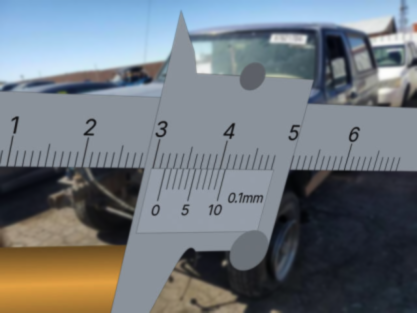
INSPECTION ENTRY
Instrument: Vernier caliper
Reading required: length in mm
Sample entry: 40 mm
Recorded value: 31.8 mm
